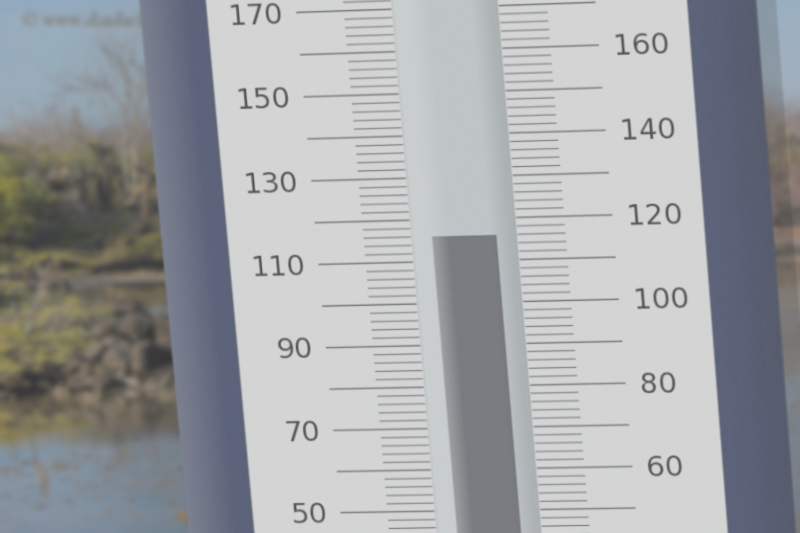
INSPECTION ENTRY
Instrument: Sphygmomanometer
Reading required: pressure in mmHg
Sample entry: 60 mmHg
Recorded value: 116 mmHg
